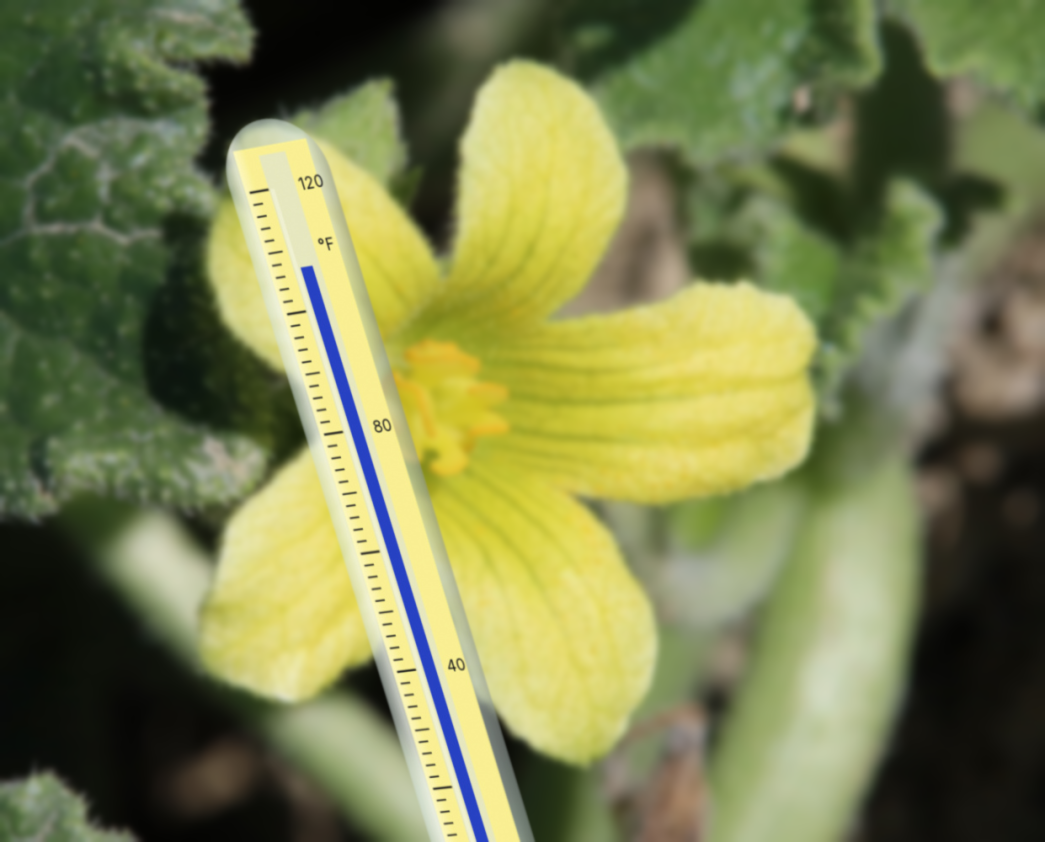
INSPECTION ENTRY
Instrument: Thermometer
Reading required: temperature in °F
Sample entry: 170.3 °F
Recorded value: 107 °F
